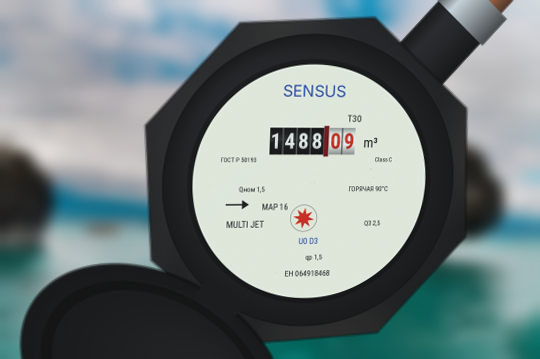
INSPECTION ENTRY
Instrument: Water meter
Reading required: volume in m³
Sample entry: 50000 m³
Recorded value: 1488.09 m³
